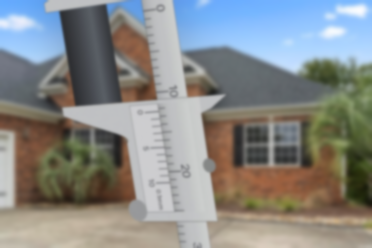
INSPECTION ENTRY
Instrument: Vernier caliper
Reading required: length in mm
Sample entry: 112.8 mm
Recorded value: 12.4 mm
